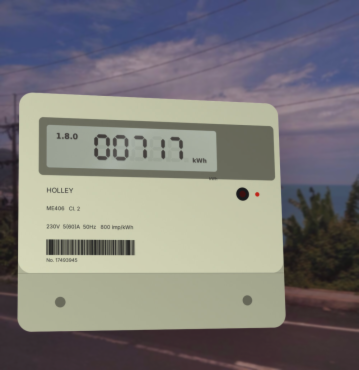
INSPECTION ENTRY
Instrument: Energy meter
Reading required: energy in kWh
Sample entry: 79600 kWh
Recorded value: 717 kWh
